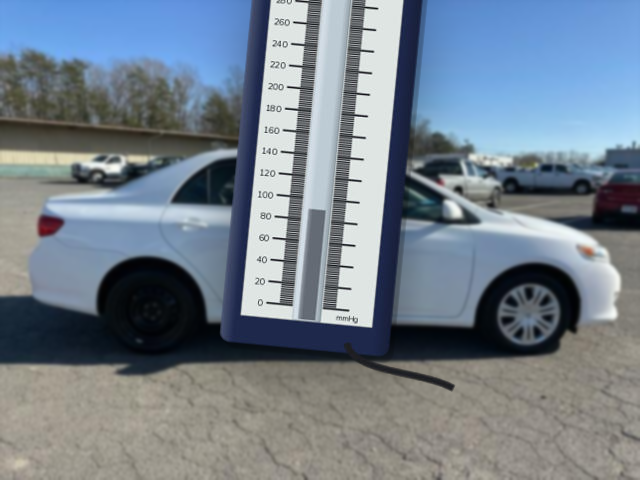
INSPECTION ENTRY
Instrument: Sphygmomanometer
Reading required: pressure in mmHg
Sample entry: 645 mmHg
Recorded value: 90 mmHg
